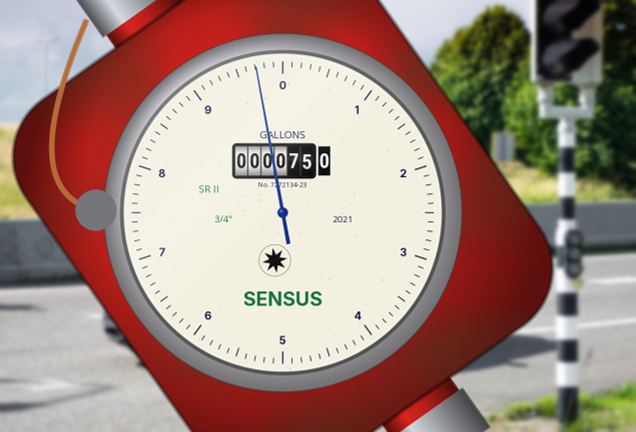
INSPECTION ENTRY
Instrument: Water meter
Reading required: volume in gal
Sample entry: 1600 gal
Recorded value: 749.7 gal
